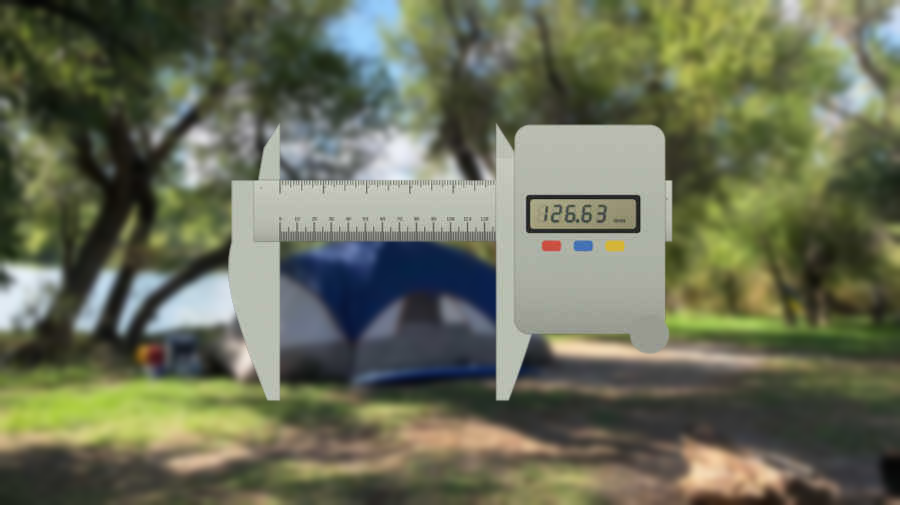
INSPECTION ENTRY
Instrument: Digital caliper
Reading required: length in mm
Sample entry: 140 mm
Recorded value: 126.63 mm
